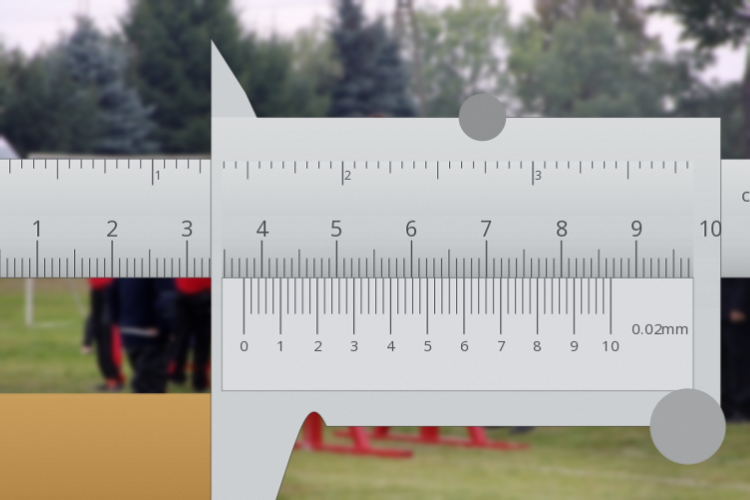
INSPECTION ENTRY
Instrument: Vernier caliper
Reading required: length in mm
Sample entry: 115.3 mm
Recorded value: 37.6 mm
